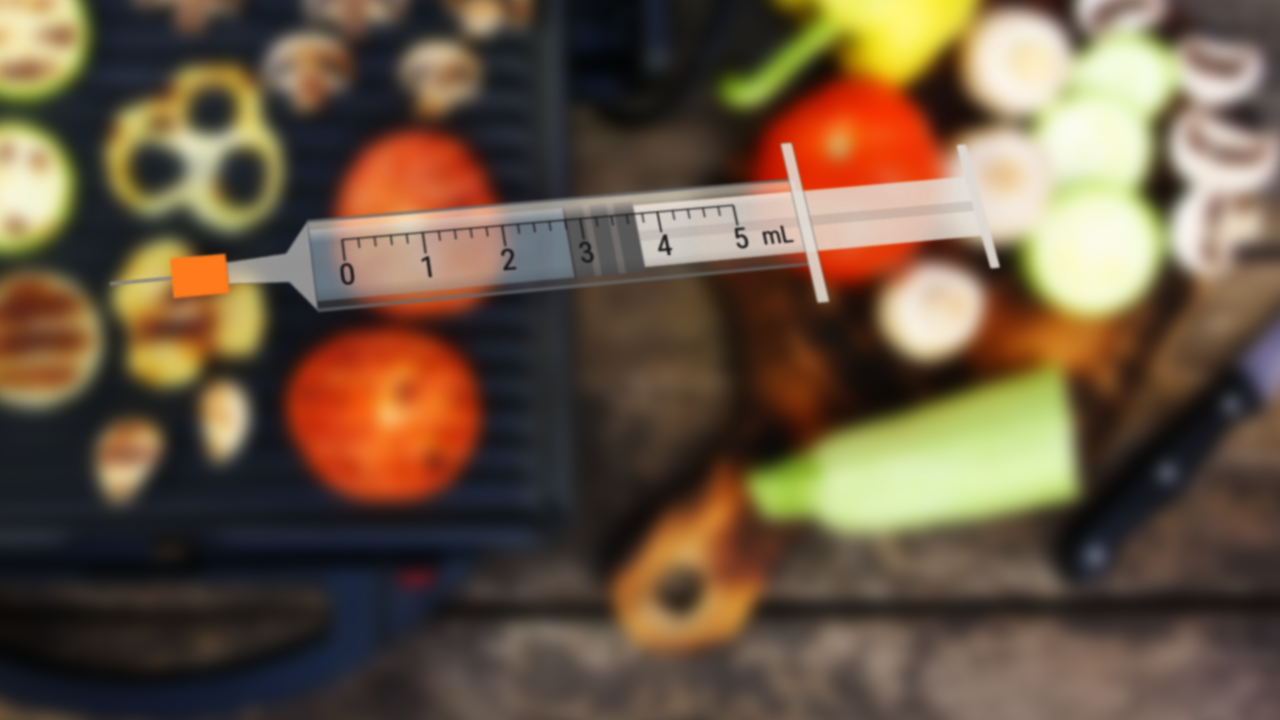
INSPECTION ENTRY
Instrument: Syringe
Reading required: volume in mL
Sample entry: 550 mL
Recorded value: 2.8 mL
